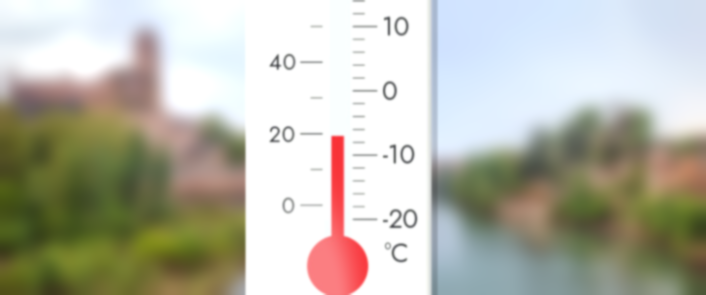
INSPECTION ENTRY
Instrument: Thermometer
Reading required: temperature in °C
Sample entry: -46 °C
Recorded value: -7 °C
